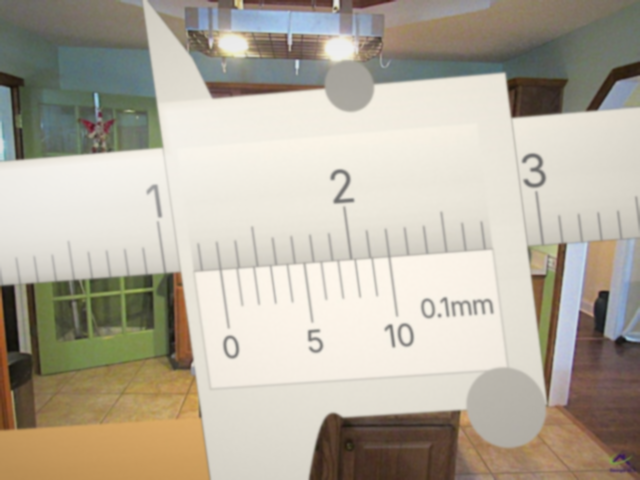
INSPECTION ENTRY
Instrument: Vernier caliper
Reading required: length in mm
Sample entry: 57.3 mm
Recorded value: 13.0 mm
